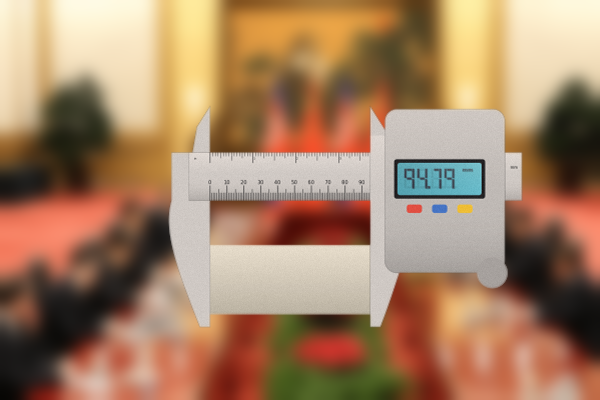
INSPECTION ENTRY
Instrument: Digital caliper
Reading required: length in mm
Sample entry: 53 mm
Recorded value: 94.79 mm
